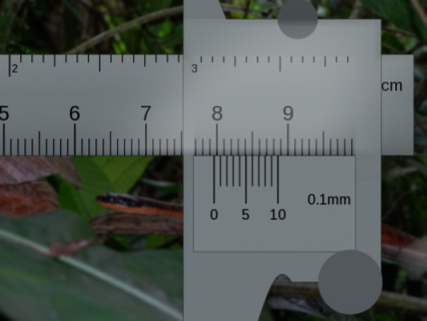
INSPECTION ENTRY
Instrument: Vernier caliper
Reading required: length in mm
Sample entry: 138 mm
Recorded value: 79.6 mm
